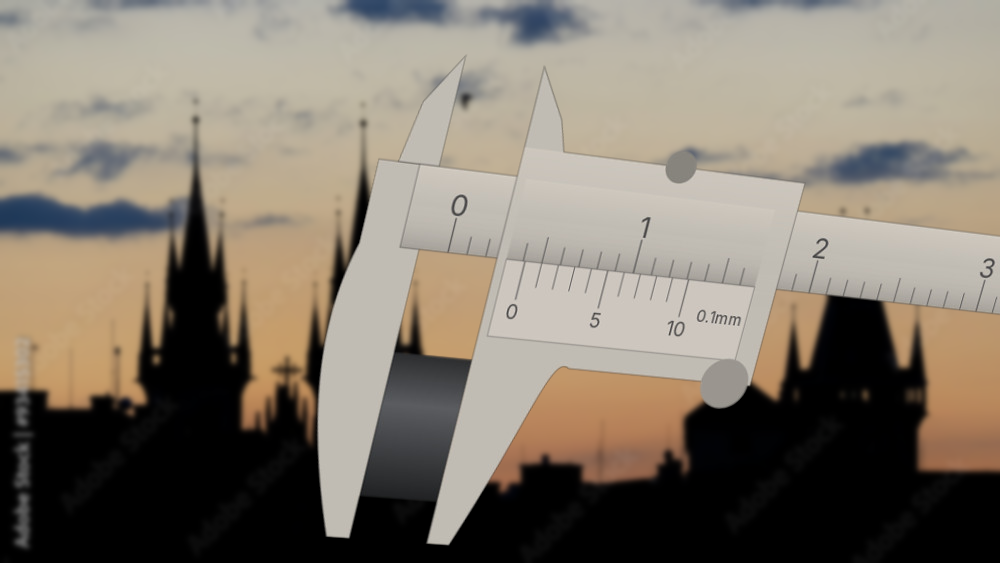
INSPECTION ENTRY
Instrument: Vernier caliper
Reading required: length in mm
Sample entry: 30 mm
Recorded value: 4.1 mm
